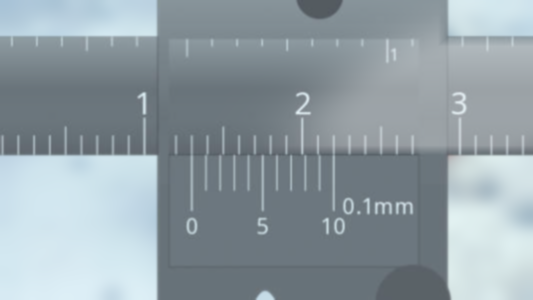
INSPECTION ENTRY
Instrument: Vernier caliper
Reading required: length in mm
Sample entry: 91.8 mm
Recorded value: 13.0 mm
